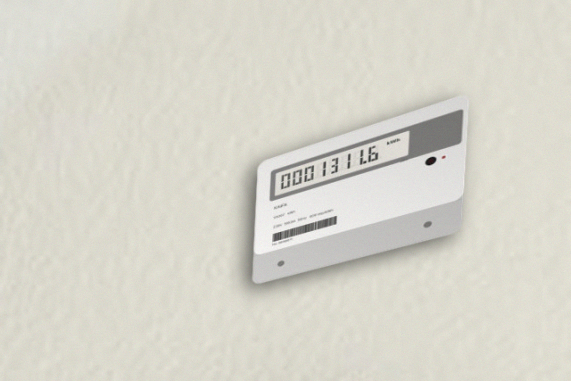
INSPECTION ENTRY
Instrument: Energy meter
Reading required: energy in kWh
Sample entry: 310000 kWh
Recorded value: 1311.6 kWh
